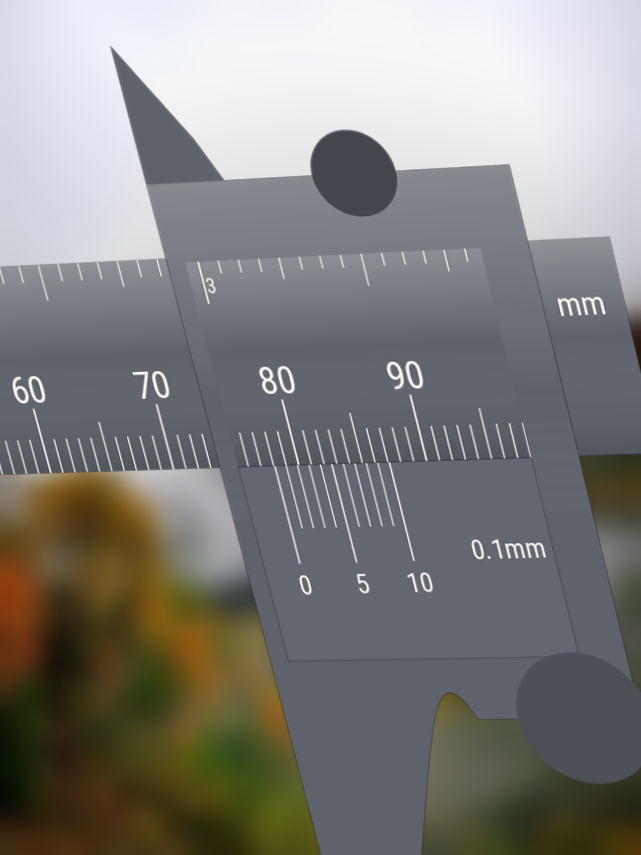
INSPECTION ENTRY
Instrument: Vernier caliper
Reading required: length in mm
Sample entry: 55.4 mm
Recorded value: 78.1 mm
